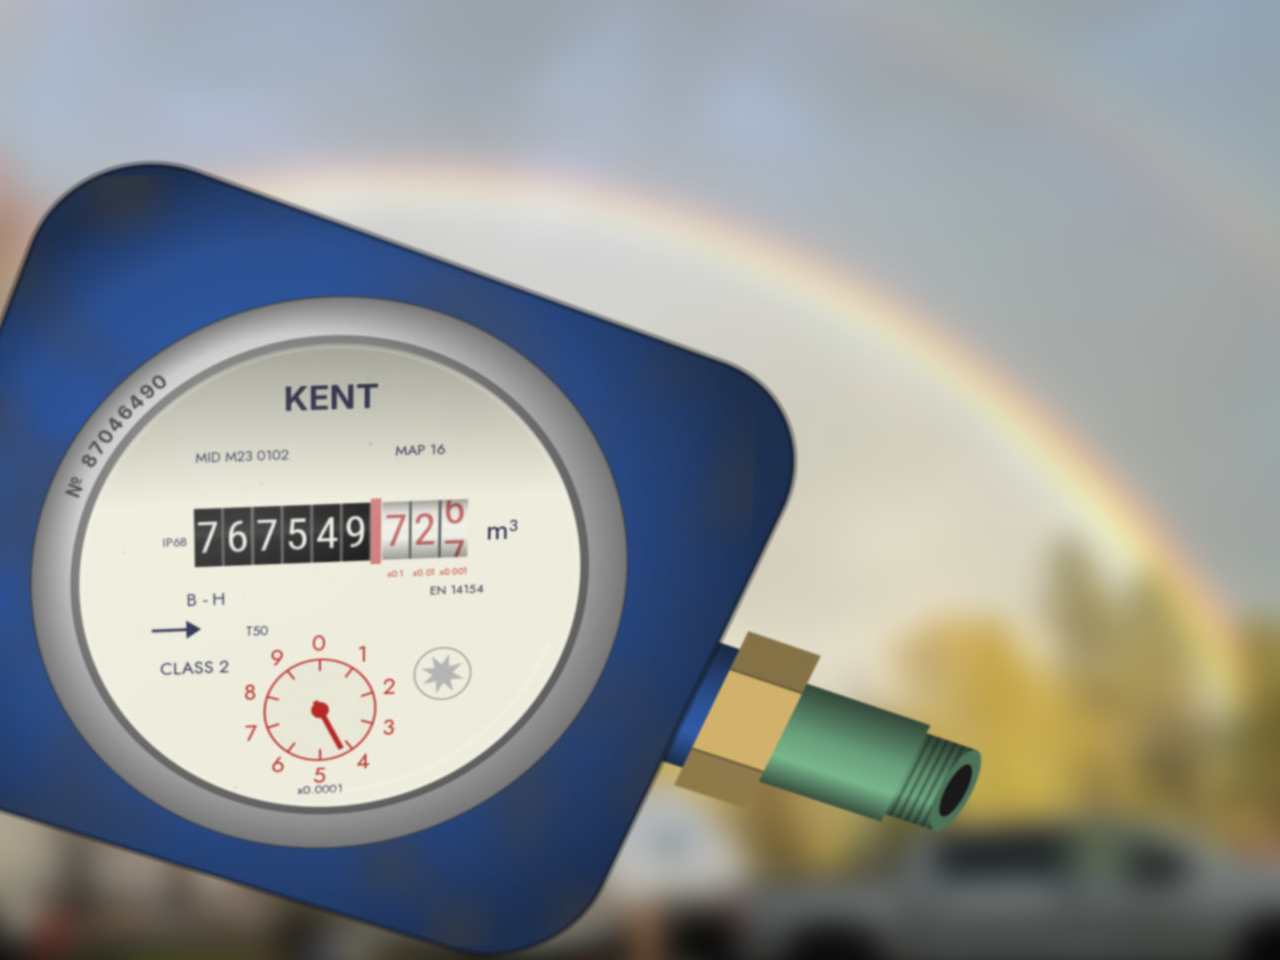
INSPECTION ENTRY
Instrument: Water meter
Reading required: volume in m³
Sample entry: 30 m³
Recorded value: 767549.7264 m³
